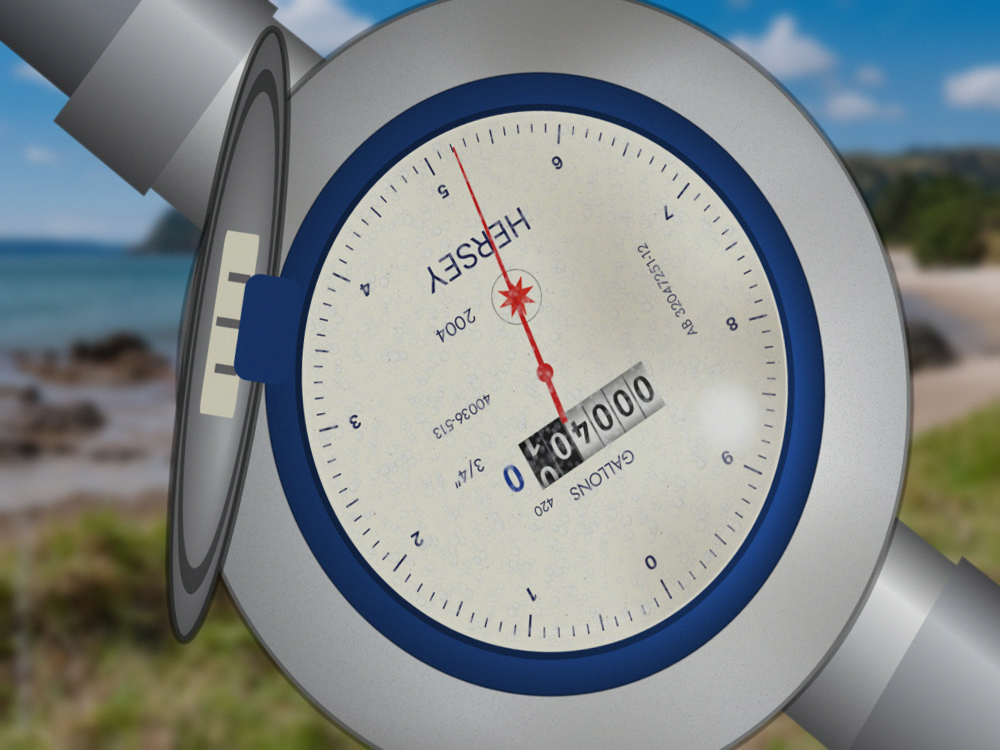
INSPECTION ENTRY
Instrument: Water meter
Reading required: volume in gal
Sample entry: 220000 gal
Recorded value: 4005.2 gal
